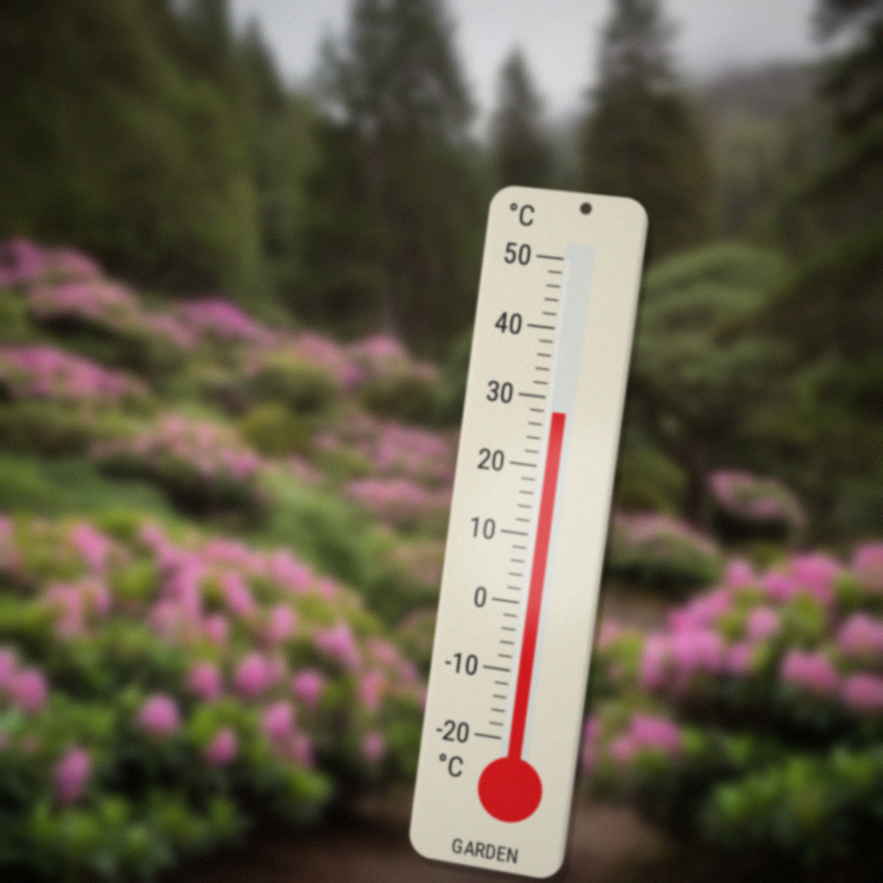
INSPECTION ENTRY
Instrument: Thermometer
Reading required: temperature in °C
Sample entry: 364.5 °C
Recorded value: 28 °C
